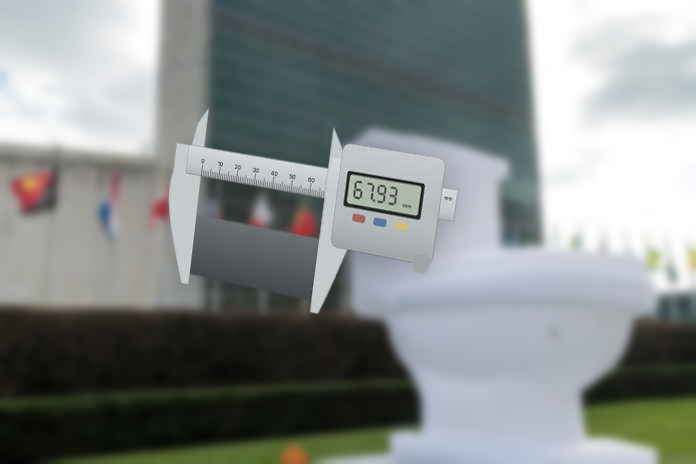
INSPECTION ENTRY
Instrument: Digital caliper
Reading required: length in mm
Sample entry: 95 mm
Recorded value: 67.93 mm
